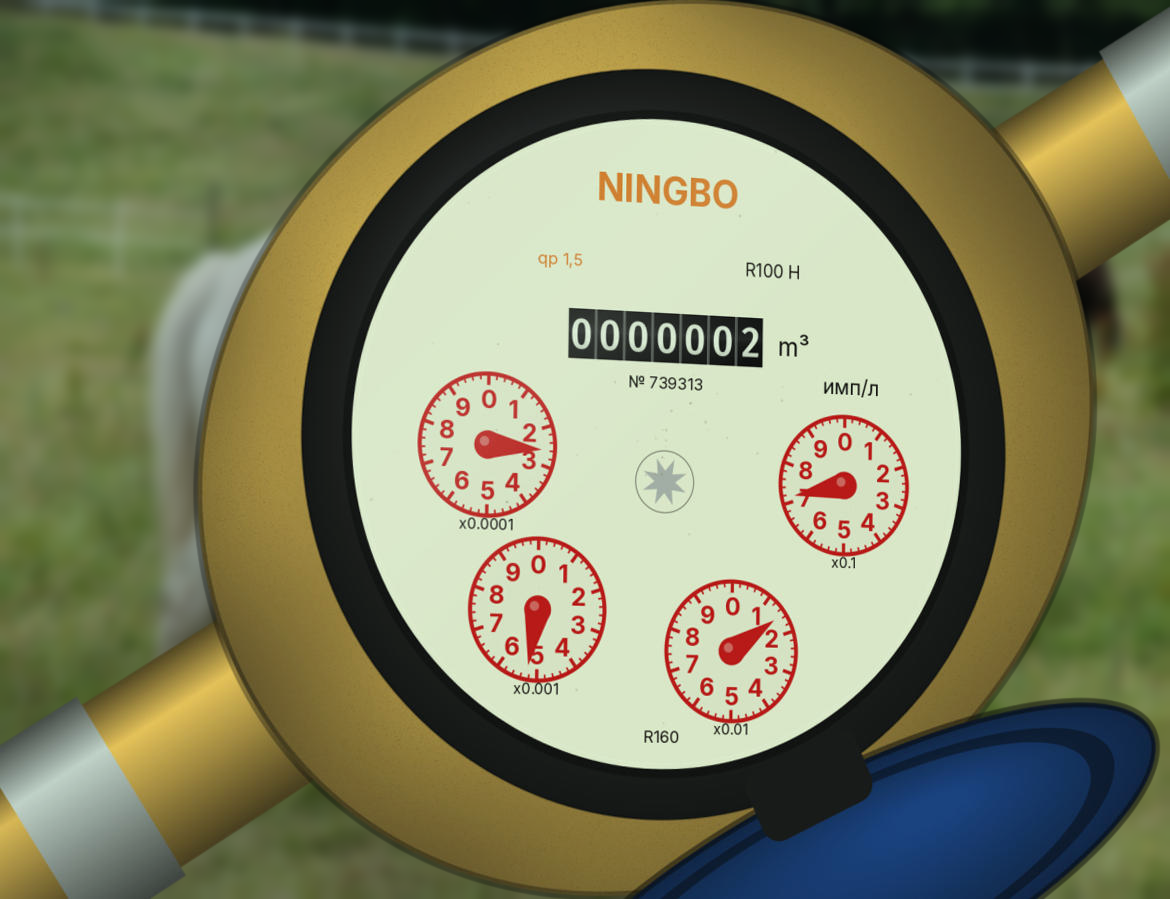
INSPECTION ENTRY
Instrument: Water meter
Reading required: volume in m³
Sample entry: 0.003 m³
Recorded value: 2.7152 m³
